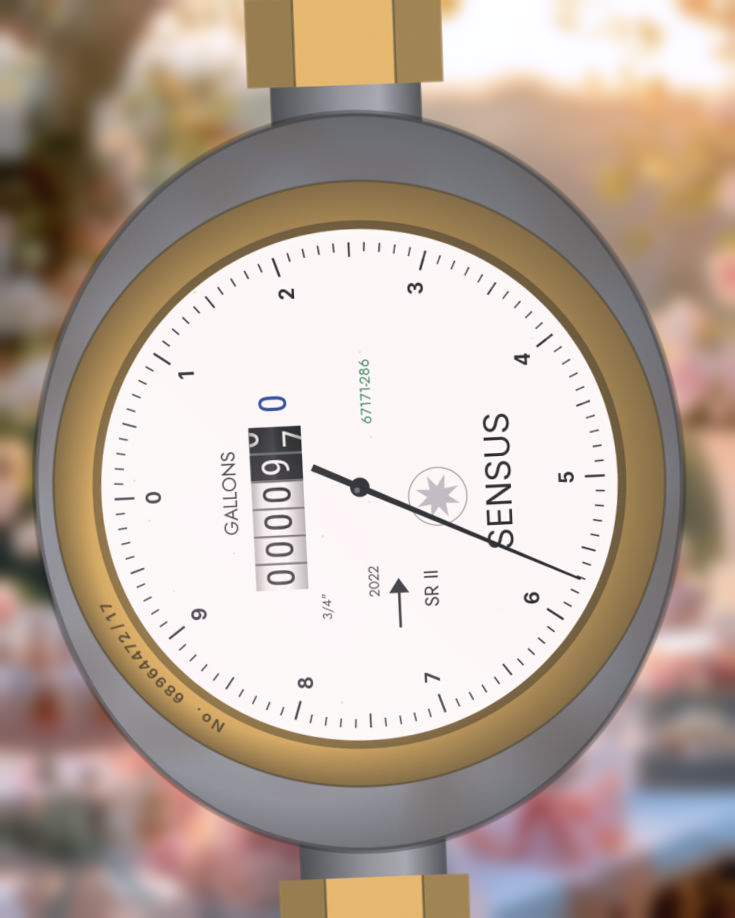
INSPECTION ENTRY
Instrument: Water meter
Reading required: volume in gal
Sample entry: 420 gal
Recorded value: 965.7 gal
